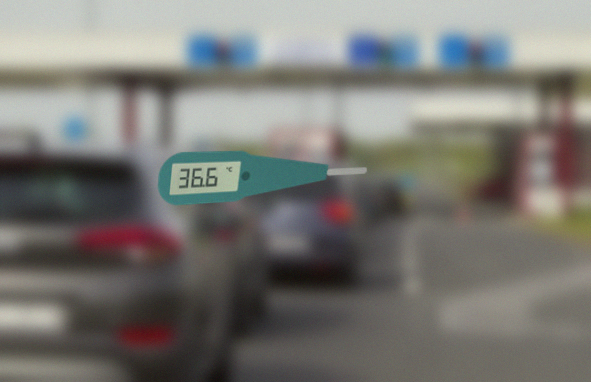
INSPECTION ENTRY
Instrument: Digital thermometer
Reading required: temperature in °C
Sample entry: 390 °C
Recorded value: 36.6 °C
